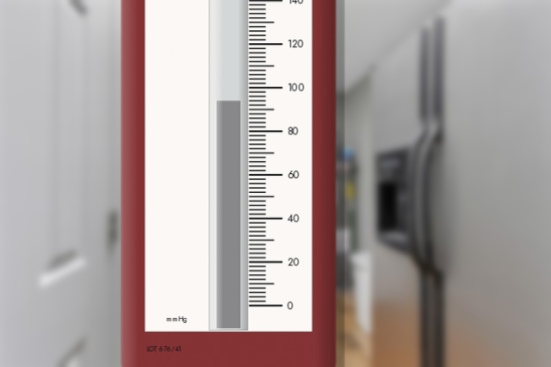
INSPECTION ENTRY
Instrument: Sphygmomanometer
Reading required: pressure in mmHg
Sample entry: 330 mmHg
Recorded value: 94 mmHg
